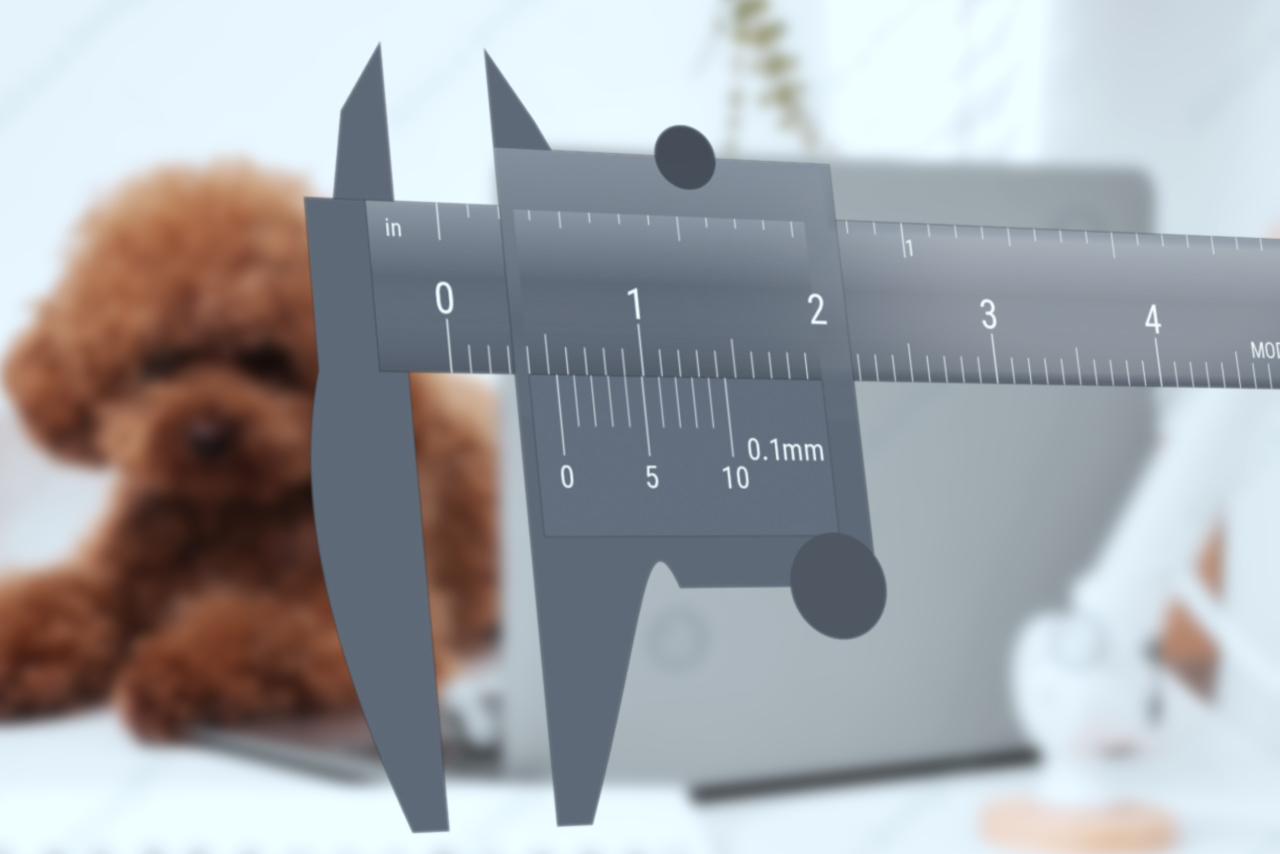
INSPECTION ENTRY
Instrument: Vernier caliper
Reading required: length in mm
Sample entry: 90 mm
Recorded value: 5.4 mm
